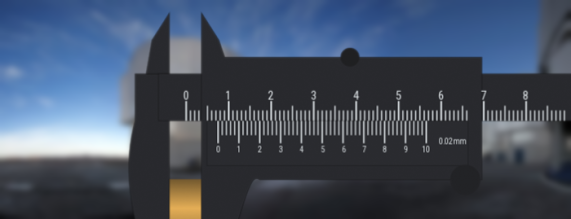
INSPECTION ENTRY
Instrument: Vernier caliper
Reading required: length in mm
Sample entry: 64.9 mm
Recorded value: 7.5 mm
